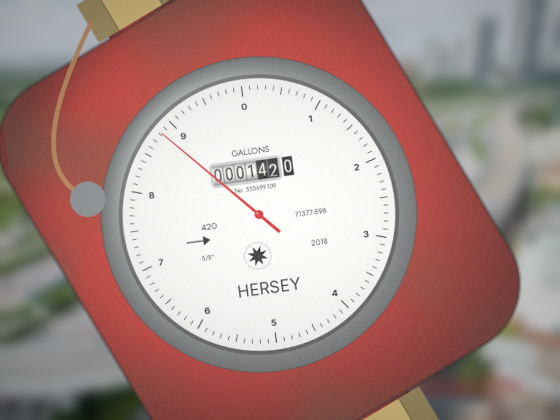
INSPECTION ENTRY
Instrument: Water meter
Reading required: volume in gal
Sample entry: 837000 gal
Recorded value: 1418.8 gal
